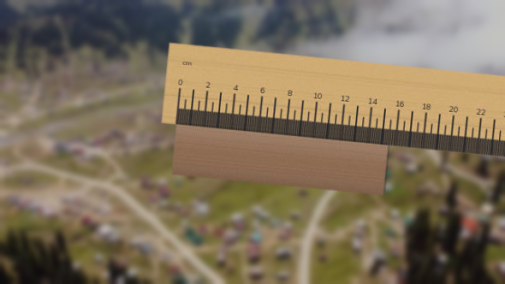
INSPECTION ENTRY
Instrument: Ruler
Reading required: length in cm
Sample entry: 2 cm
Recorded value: 15.5 cm
